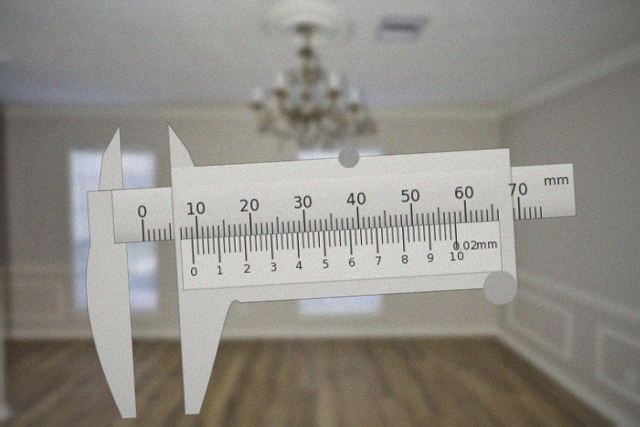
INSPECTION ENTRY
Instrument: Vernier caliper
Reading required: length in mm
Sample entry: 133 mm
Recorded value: 9.0 mm
